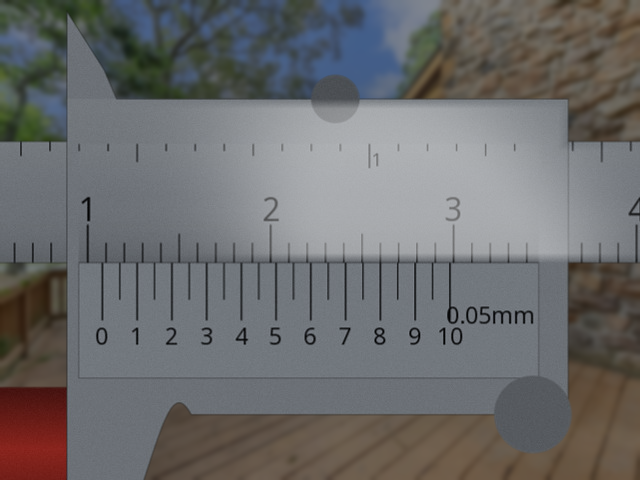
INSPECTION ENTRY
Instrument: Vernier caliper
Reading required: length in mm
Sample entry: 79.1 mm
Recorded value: 10.8 mm
